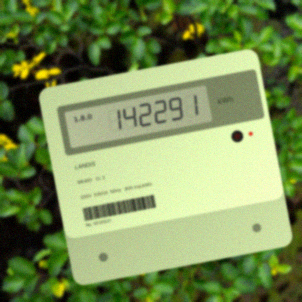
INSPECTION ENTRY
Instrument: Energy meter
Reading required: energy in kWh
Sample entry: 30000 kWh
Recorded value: 142291 kWh
